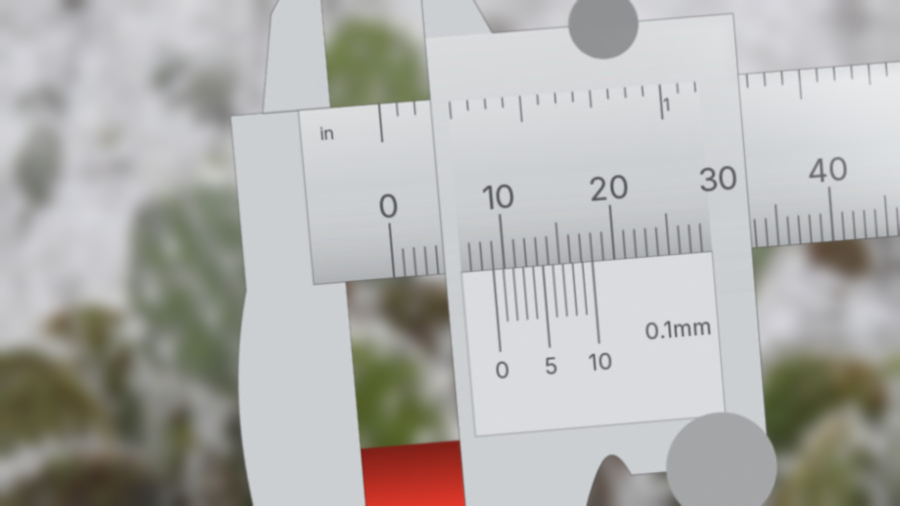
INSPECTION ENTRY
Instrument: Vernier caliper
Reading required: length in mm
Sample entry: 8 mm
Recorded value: 9.0 mm
